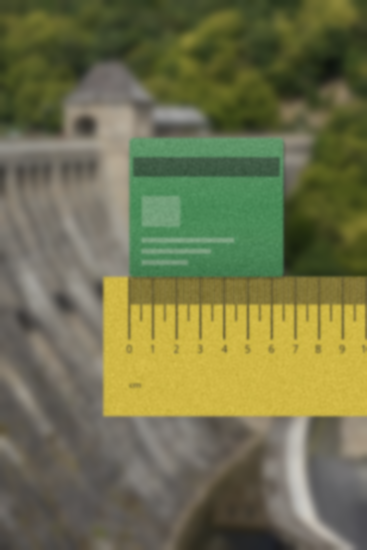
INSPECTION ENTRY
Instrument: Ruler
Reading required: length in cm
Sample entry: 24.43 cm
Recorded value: 6.5 cm
